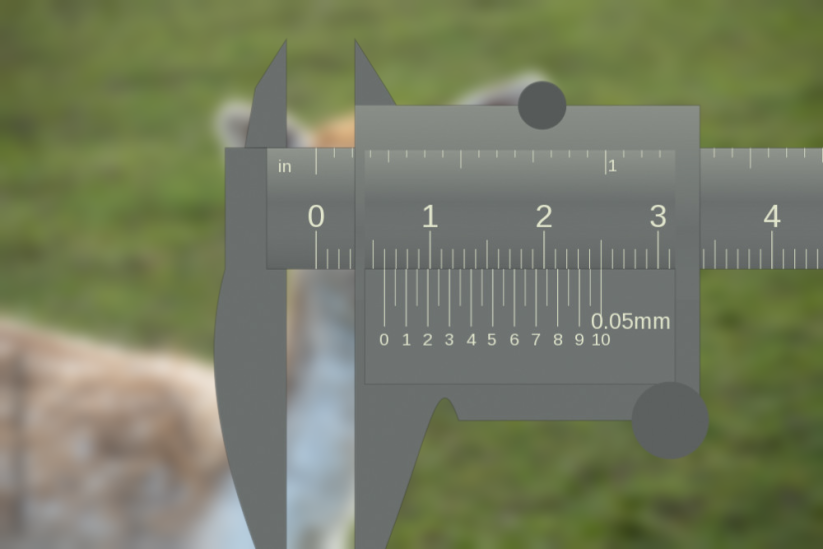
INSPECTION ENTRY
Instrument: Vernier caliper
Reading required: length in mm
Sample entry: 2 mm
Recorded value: 6.0 mm
